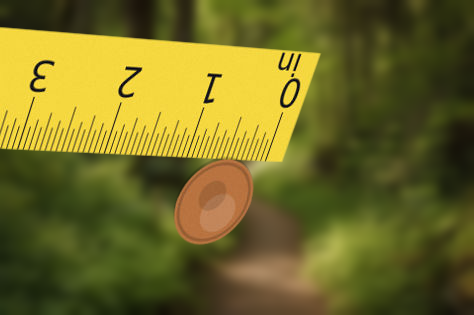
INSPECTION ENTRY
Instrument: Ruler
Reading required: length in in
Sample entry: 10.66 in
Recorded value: 0.9375 in
